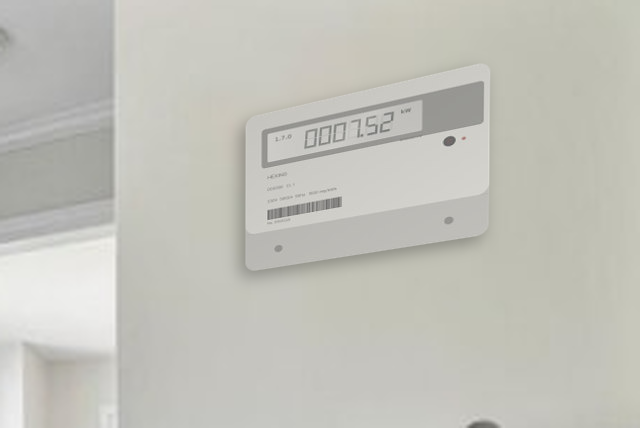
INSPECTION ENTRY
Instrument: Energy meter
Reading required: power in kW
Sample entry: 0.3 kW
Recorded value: 7.52 kW
